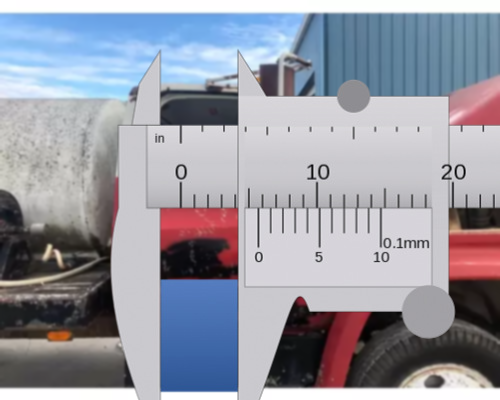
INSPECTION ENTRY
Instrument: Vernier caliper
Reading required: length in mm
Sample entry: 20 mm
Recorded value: 5.7 mm
